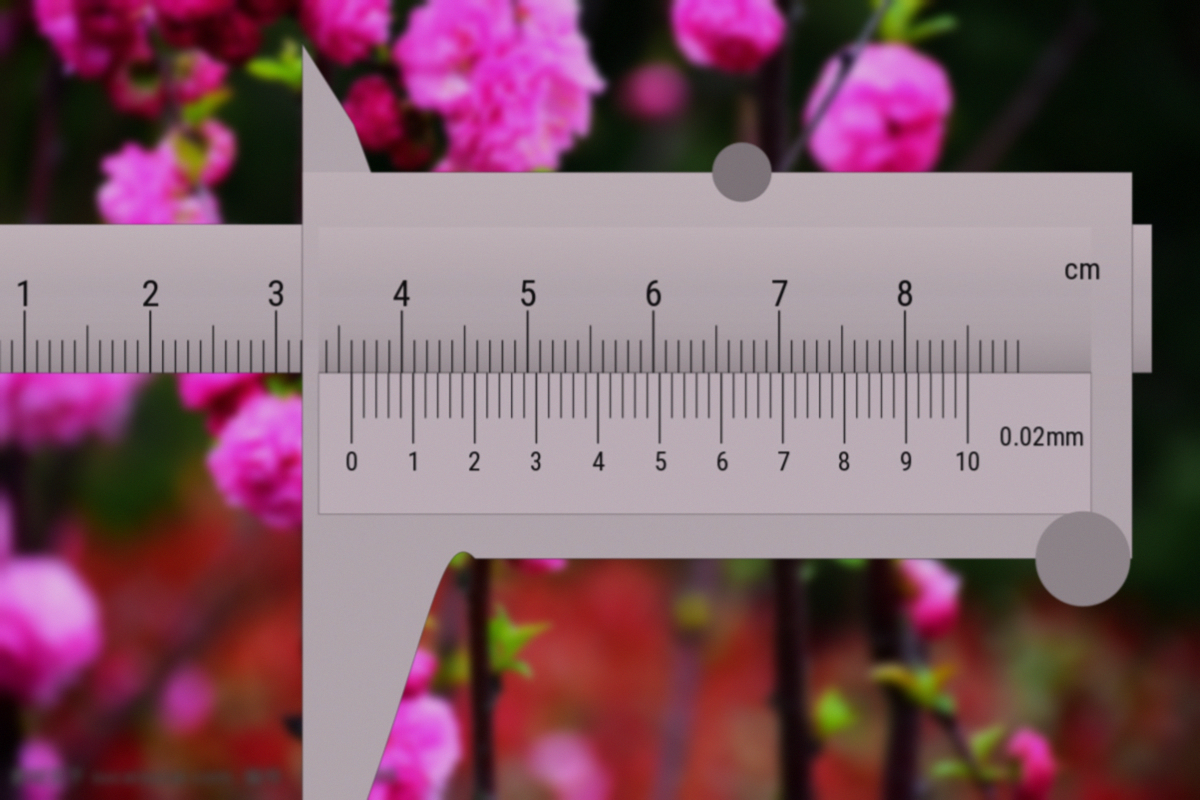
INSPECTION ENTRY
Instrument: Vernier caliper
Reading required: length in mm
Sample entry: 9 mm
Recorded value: 36.0 mm
